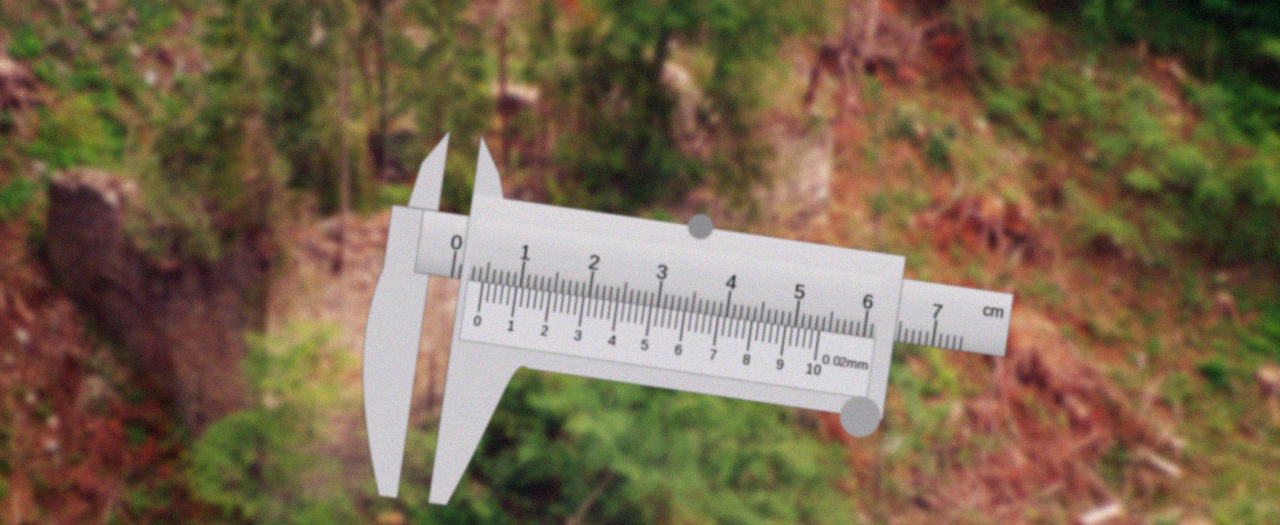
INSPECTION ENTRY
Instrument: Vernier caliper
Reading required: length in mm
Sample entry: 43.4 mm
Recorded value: 4.5 mm
